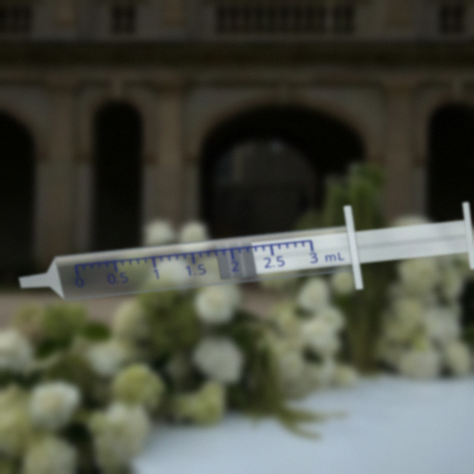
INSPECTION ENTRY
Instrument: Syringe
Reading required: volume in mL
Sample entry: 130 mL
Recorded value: 1.8 mL
